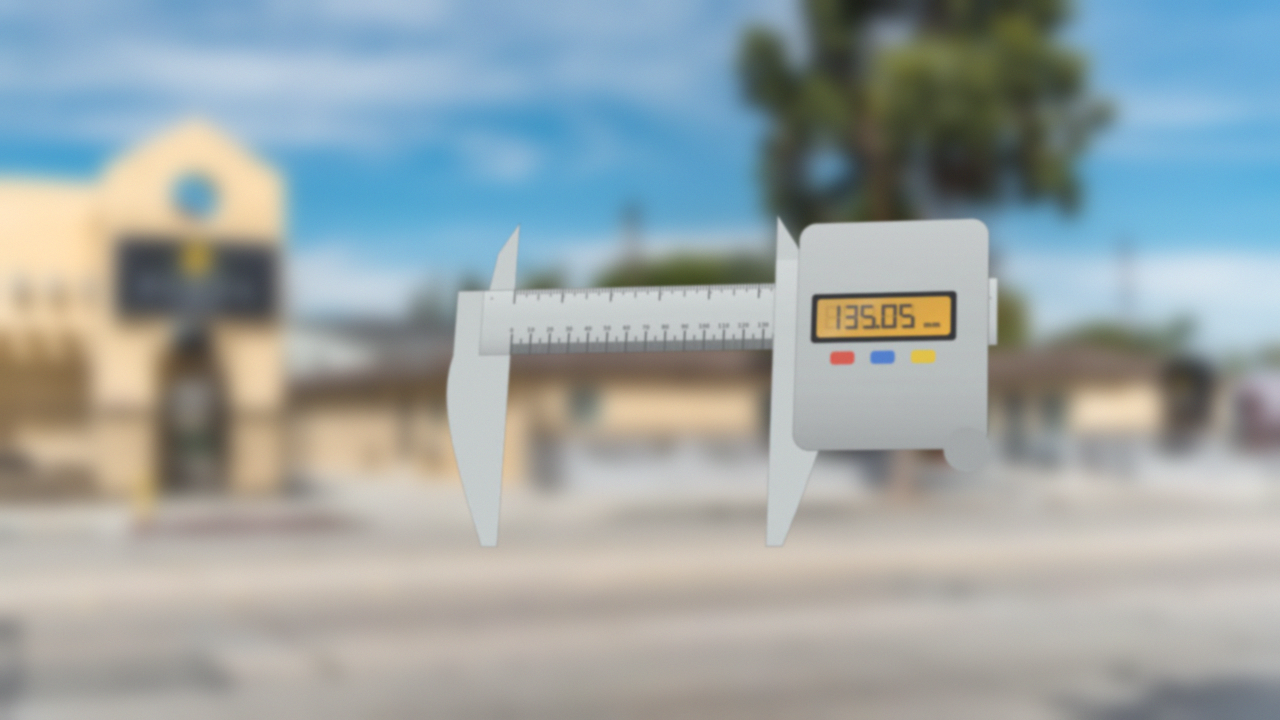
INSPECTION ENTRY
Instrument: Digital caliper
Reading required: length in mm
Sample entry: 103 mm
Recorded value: 135.05 mm
